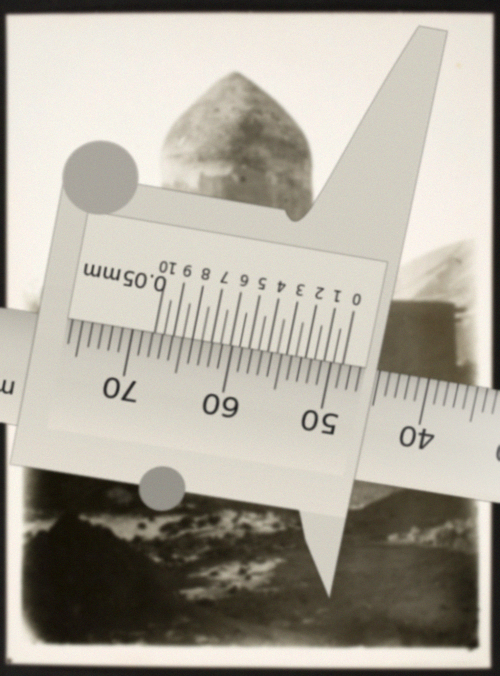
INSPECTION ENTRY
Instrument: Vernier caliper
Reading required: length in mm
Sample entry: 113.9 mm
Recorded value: 48.8 mm
